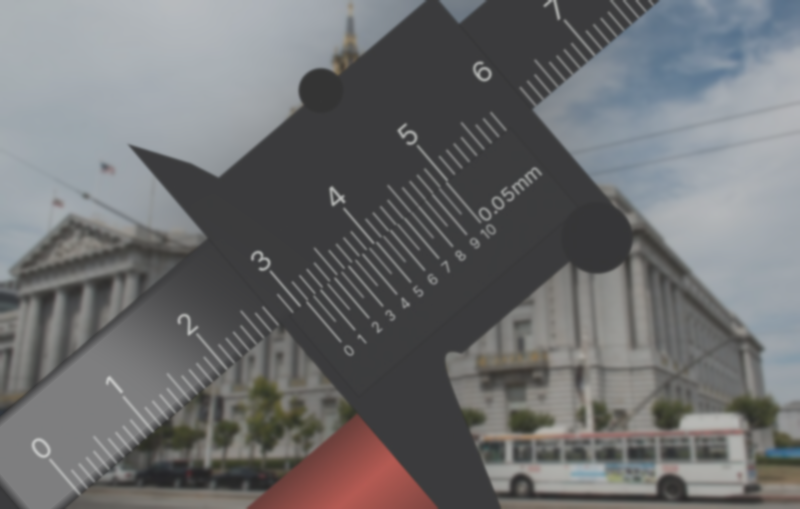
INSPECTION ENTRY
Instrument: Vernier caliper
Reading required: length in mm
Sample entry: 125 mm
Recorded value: 30.8 mm
